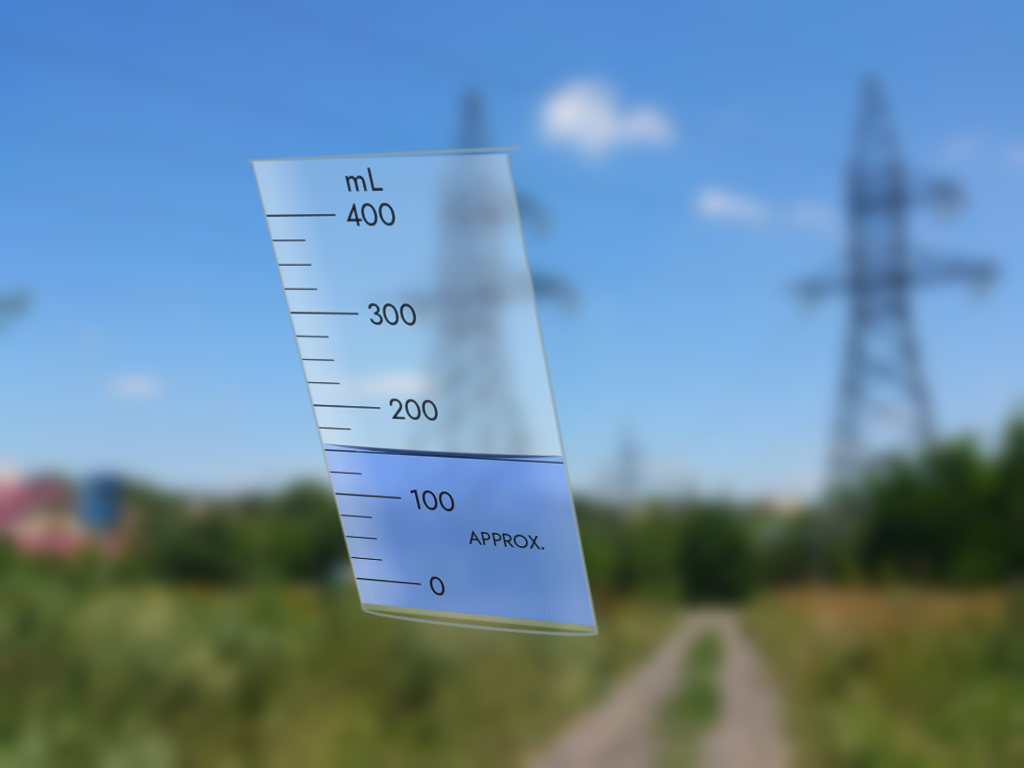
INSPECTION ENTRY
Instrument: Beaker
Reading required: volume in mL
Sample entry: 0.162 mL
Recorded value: 150 mL
